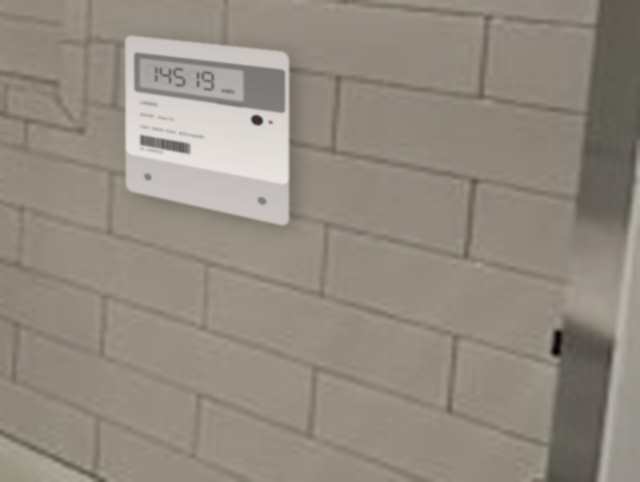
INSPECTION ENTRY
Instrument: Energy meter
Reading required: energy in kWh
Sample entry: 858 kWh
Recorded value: 14519 kWh
